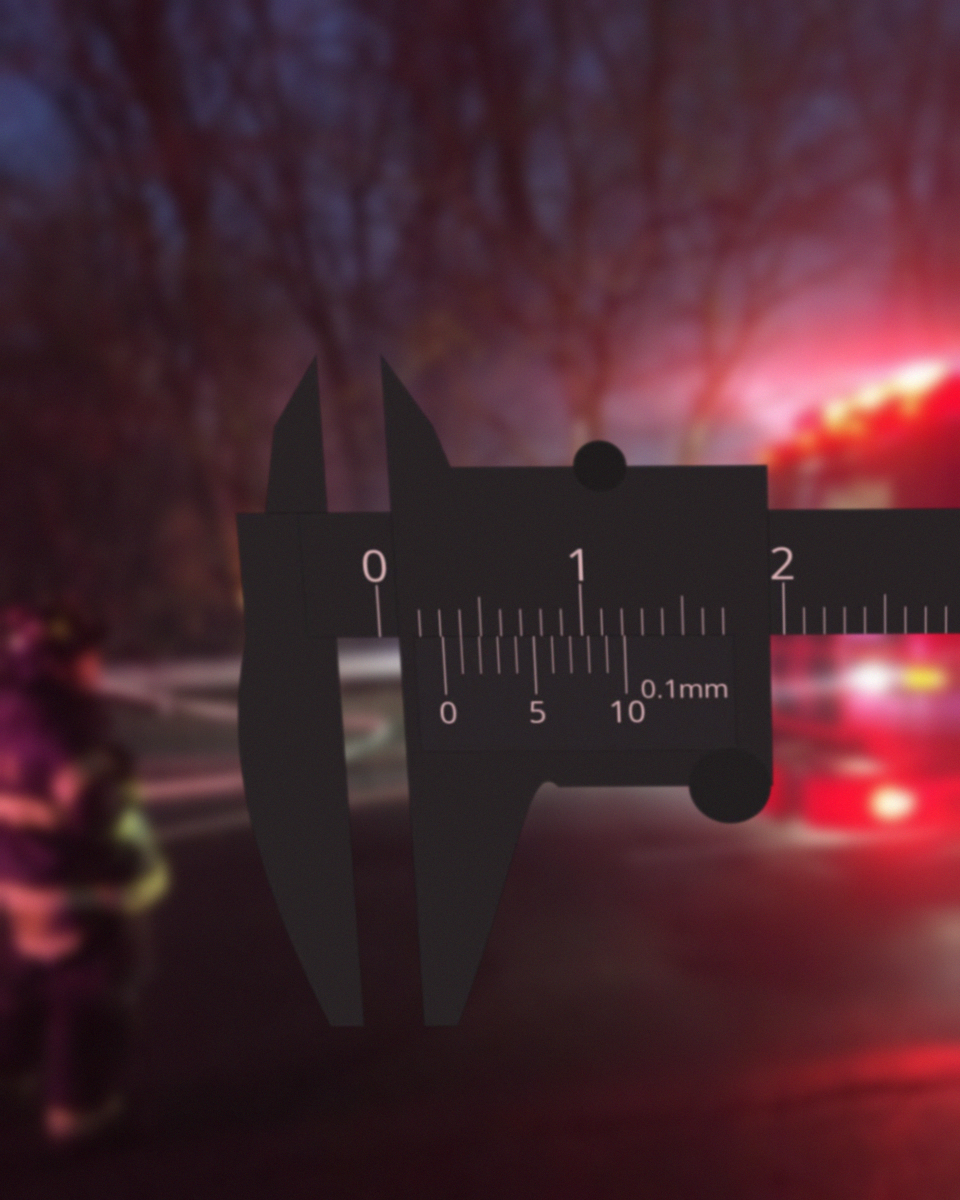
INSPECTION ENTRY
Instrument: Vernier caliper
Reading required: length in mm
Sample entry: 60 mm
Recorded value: 3.1 mm
